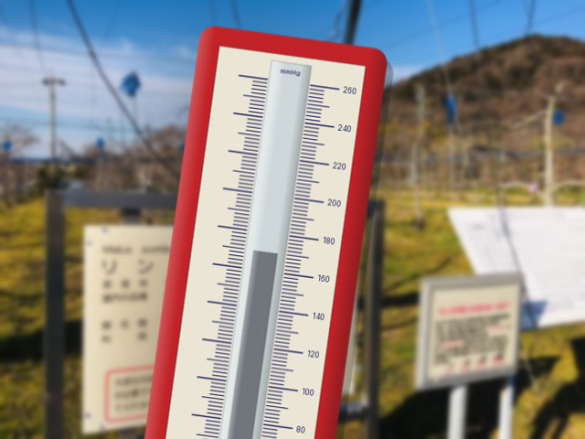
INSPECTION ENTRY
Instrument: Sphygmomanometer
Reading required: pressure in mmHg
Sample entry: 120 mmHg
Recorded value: 170 mmHg
